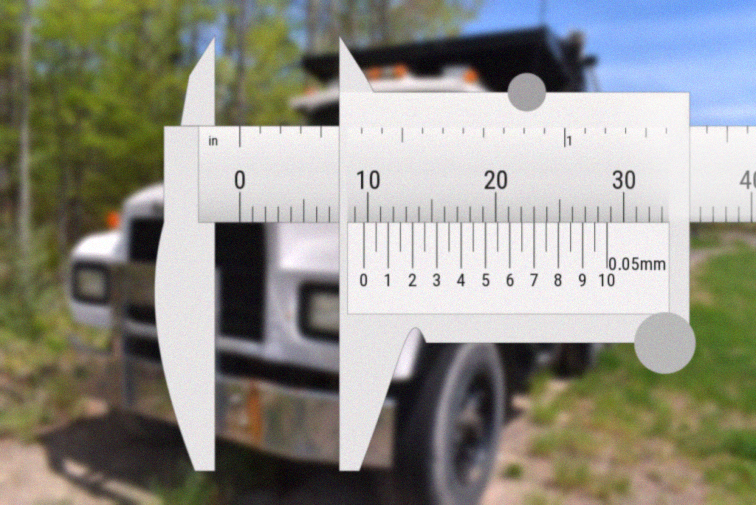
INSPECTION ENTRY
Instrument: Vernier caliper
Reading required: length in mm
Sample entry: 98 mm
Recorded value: 9.7 mm
